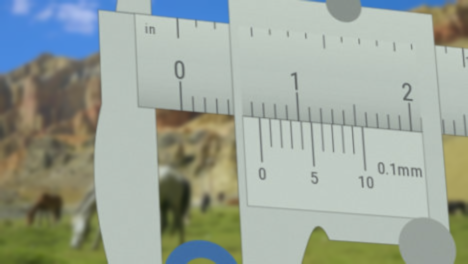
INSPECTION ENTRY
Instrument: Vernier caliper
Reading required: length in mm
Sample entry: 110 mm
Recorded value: 6.6 mm
